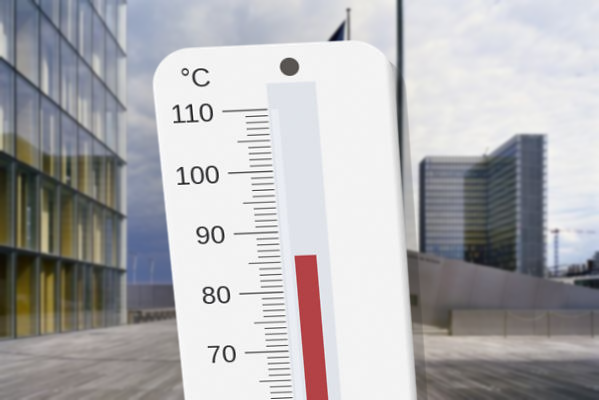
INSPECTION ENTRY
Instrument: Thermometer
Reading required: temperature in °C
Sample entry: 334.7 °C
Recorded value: 86 °C
